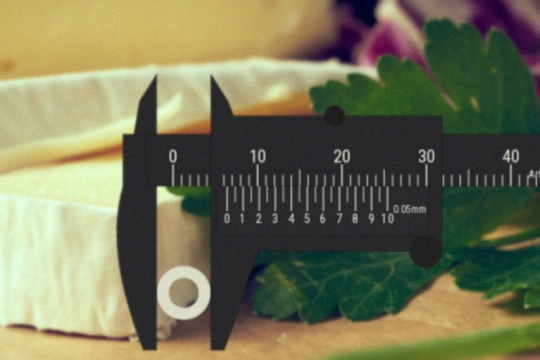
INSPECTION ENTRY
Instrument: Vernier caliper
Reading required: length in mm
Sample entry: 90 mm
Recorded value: 6.4 mm
